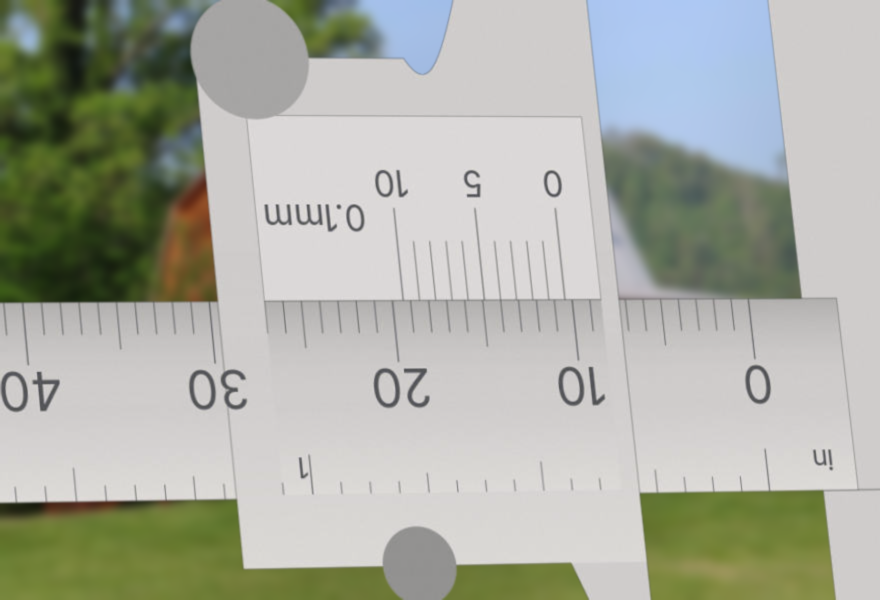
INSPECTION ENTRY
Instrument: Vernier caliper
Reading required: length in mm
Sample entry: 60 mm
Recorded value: 10.4 mm
